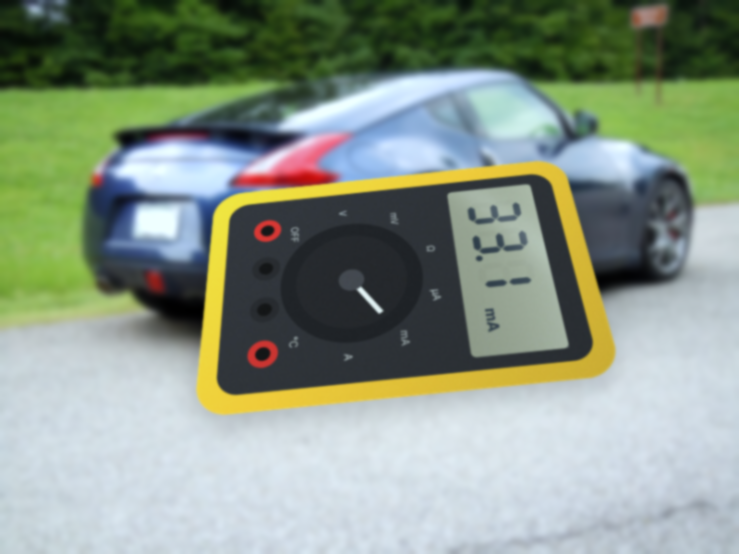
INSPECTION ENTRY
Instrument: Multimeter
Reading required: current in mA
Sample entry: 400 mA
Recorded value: 33.1 mA
